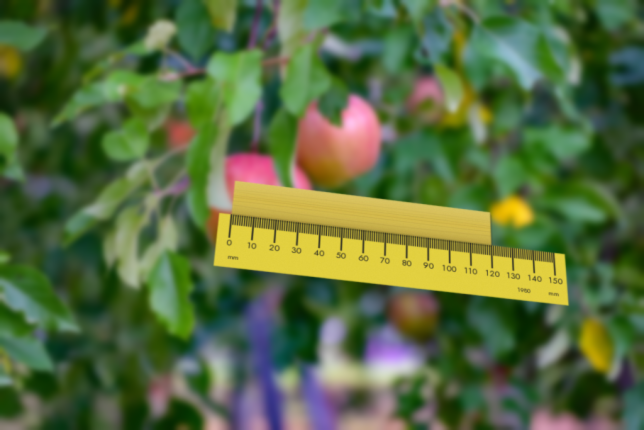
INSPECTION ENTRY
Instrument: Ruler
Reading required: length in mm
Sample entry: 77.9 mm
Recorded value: 120 mm
